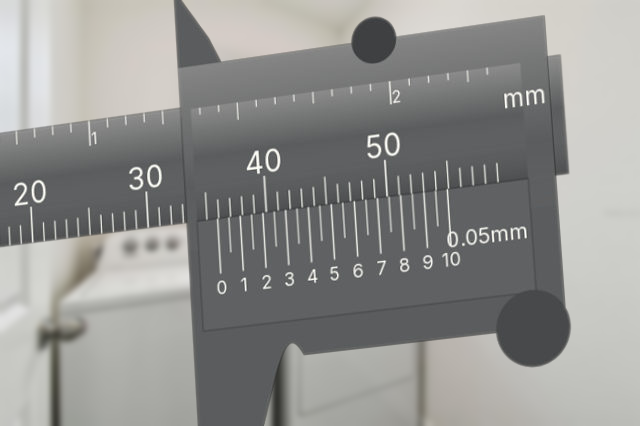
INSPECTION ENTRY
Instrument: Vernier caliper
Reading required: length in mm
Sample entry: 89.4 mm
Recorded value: 35.9 mm
